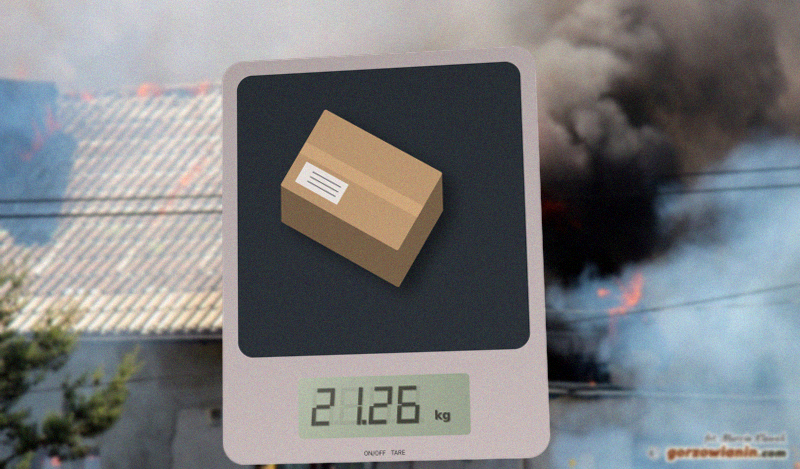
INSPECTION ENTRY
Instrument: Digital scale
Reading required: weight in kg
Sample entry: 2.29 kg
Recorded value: 21.26 kg
